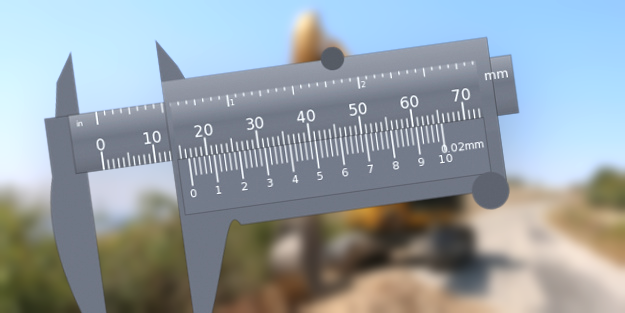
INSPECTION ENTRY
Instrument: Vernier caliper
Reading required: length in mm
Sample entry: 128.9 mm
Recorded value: 16.5 mm
